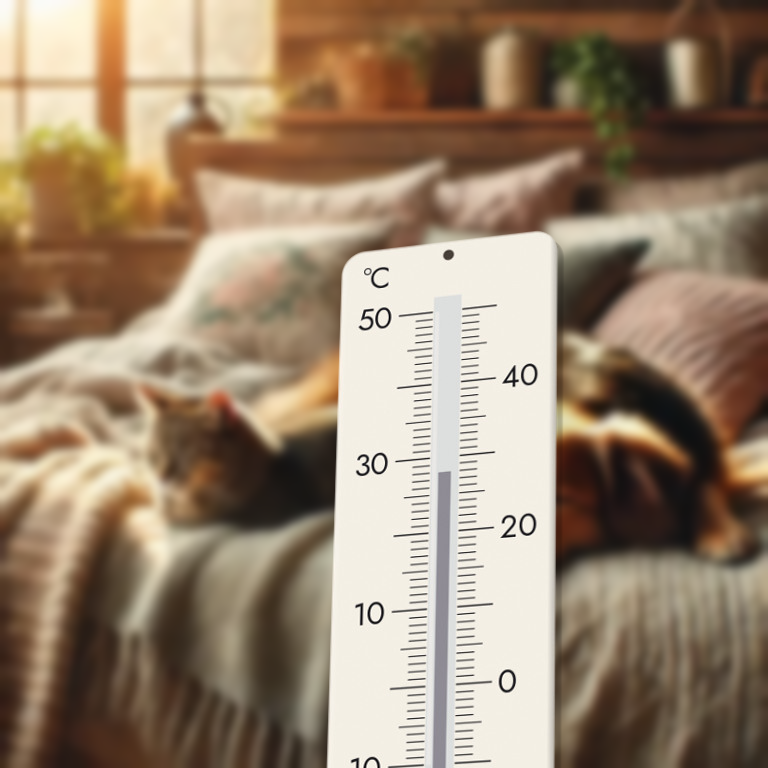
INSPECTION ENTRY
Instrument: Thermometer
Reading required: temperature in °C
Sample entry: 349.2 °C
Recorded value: 28 °C
